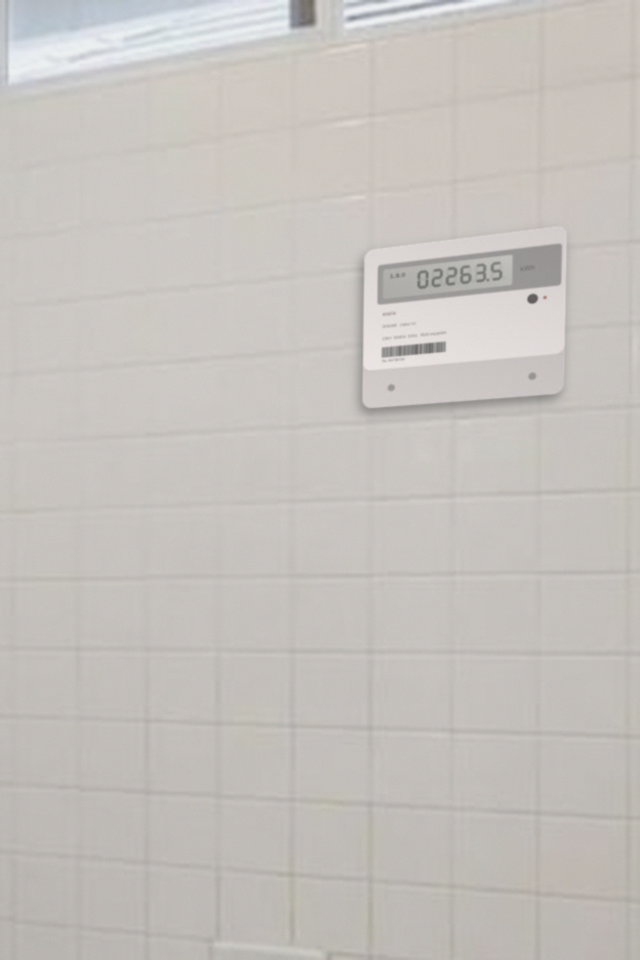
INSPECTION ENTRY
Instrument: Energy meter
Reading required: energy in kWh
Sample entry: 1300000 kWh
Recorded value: 2263.5 kWh
